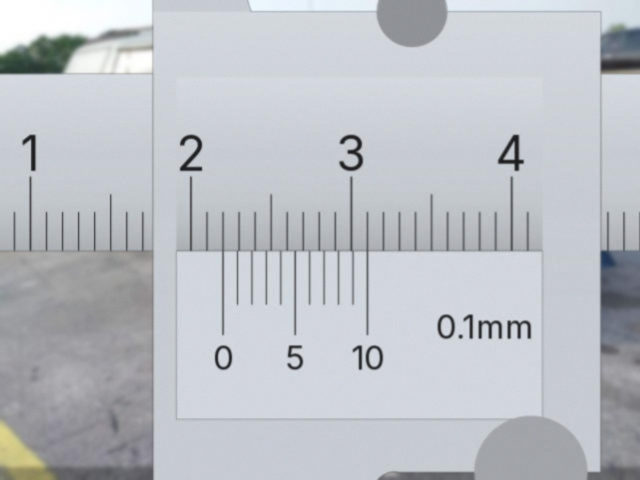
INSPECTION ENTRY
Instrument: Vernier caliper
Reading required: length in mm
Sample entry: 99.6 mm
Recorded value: 22.0 mm
